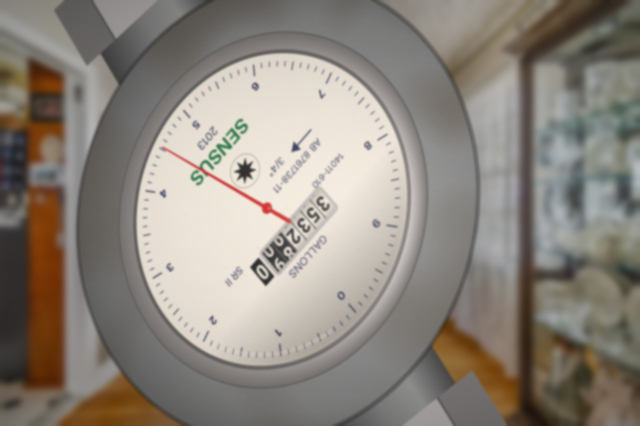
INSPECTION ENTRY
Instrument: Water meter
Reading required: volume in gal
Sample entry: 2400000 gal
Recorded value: 3532894.5 gal
